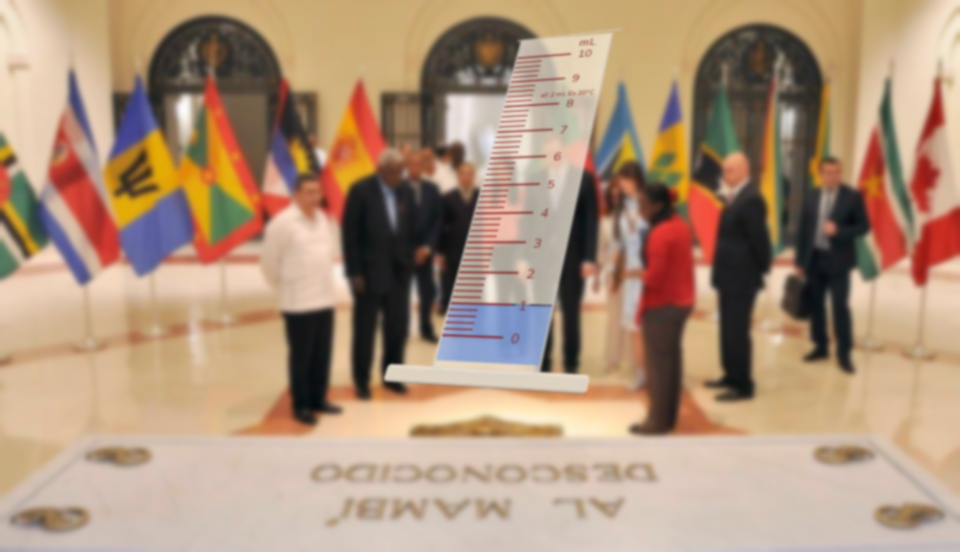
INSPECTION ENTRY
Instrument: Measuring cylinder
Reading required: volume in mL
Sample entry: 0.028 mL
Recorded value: 1 mL
